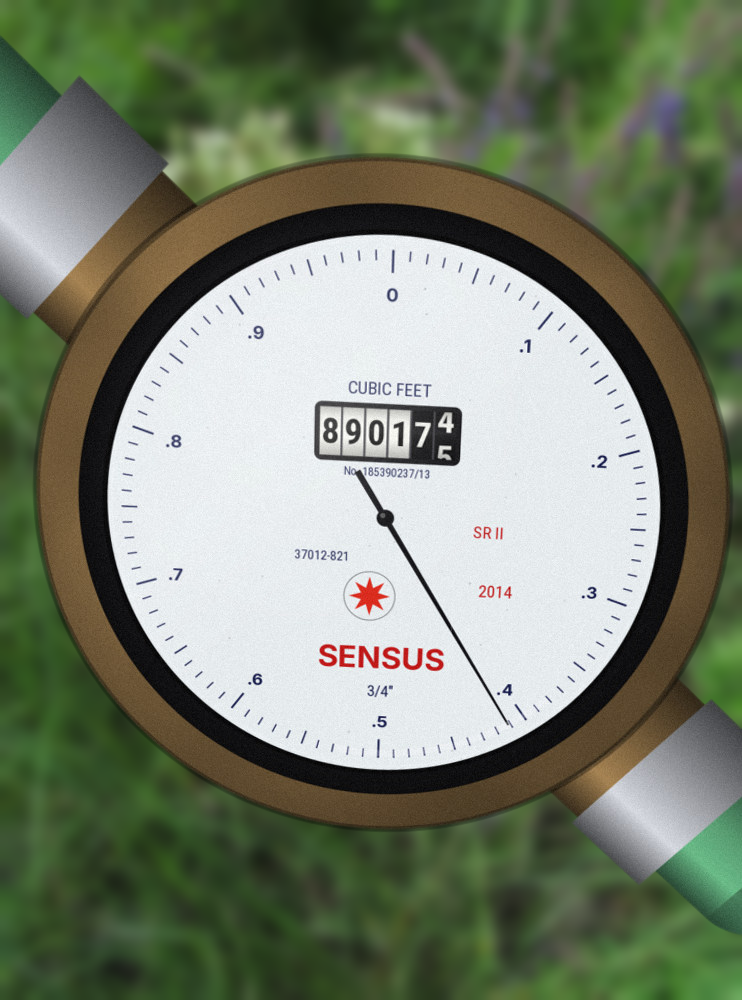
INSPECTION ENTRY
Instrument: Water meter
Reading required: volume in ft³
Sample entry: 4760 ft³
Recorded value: 890174.41 ft³
